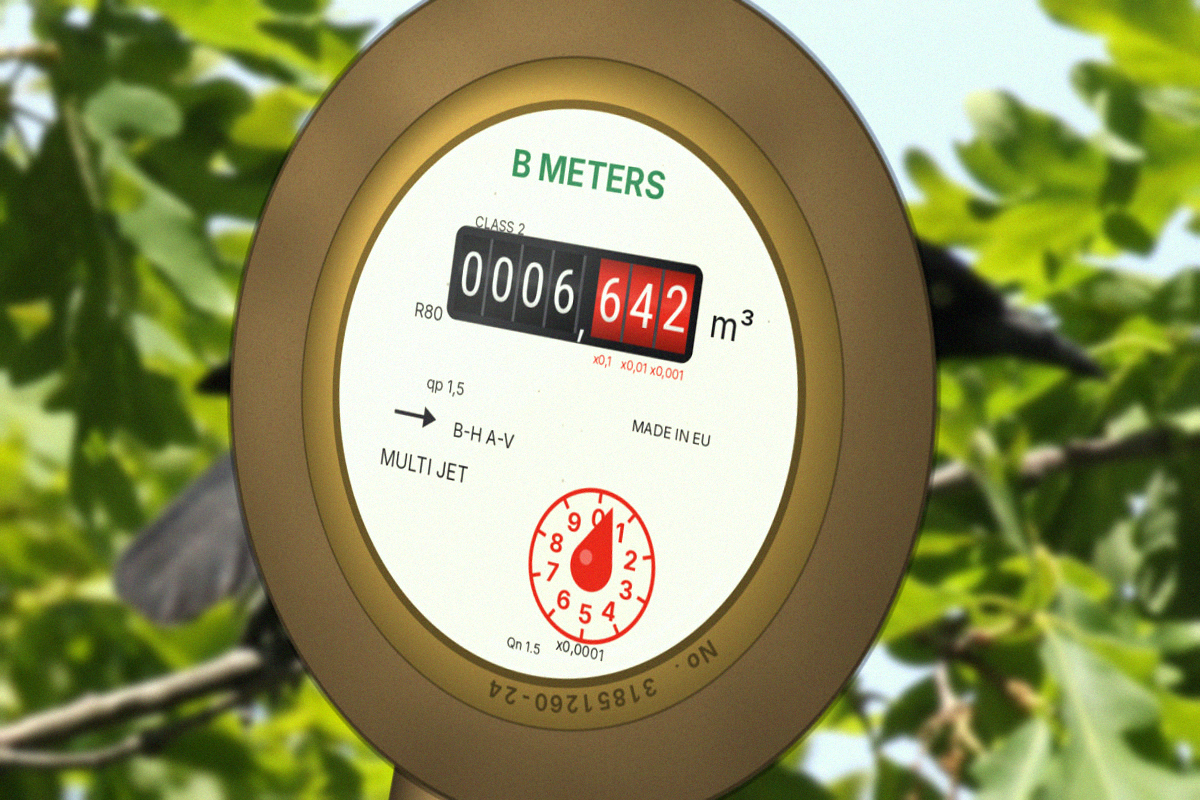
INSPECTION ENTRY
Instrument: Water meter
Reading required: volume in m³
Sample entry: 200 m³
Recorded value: 6.6420 m³
